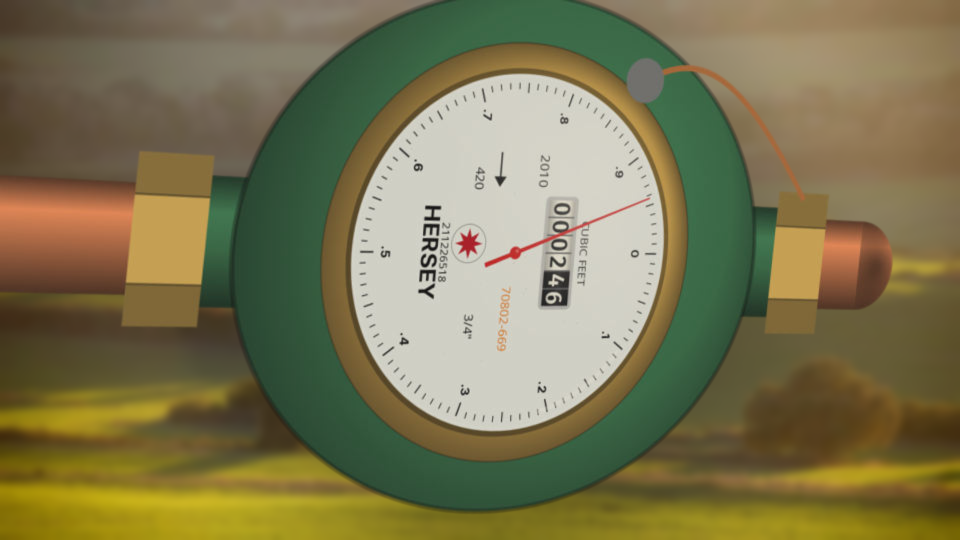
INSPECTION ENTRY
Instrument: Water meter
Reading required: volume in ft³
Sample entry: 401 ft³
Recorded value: 245.94 ft³
